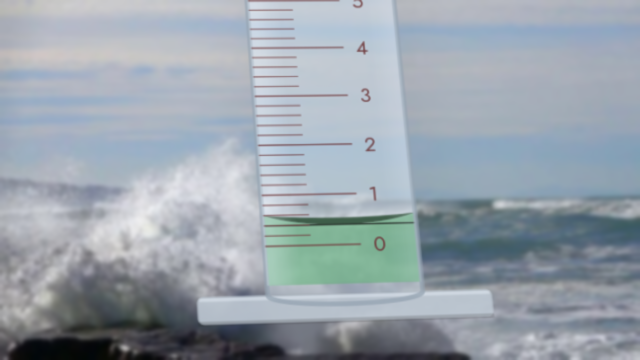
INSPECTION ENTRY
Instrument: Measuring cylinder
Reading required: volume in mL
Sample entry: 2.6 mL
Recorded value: 0.4 mL
